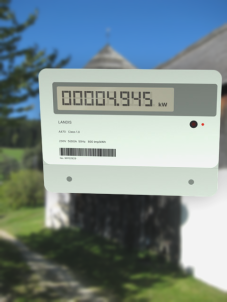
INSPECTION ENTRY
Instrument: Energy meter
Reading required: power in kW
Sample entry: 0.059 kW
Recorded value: 4.945 kW
